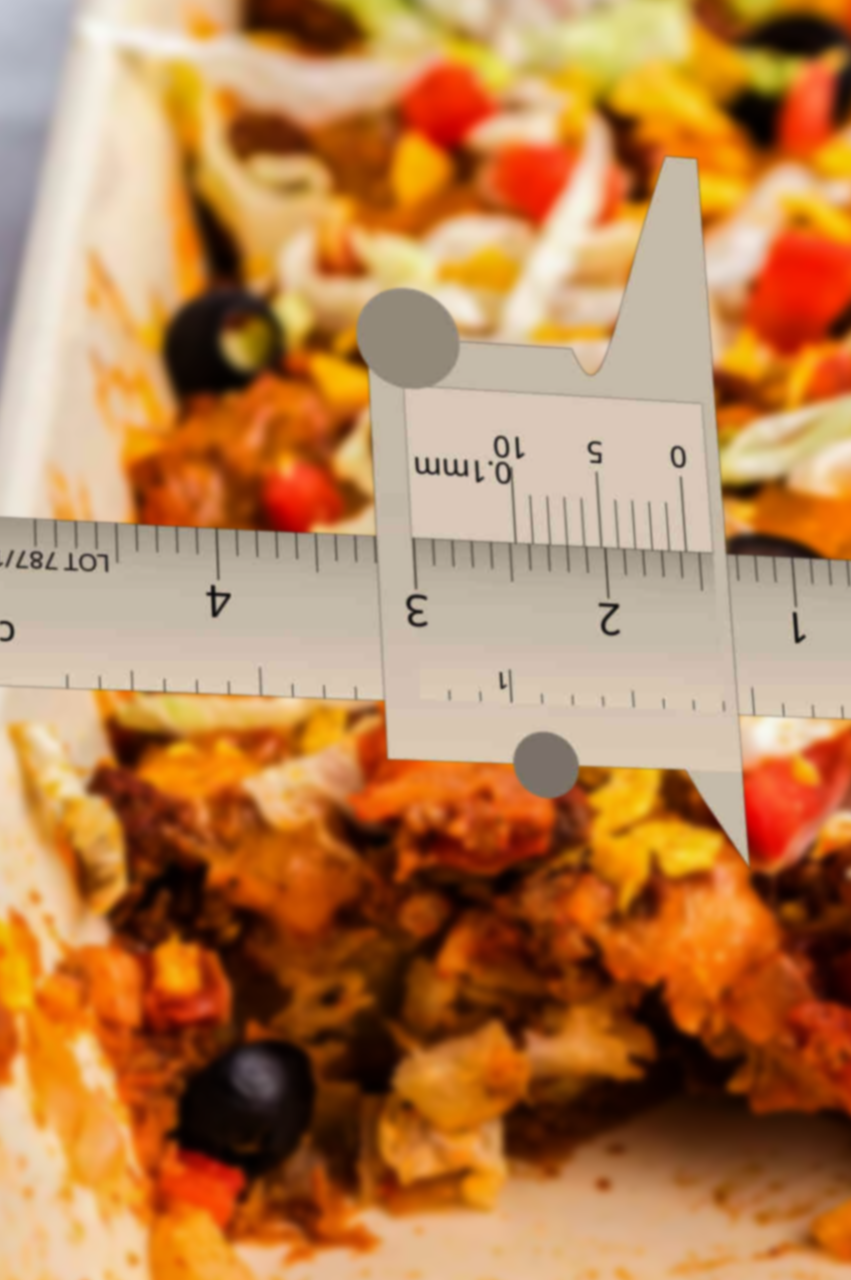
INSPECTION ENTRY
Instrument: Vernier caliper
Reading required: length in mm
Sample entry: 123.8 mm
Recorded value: 15.7 mm
